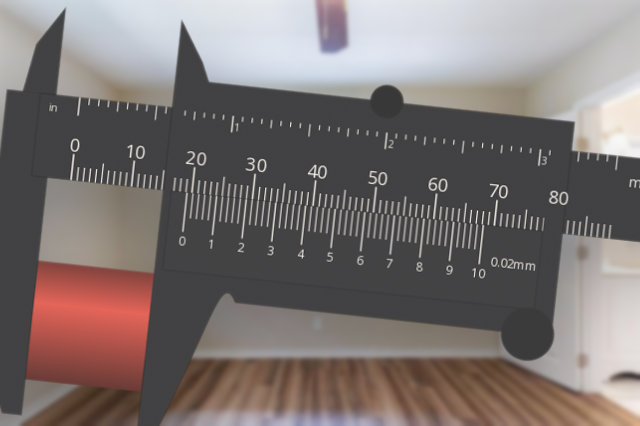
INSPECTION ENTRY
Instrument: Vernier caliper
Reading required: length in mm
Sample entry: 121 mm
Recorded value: 19.2 mm
